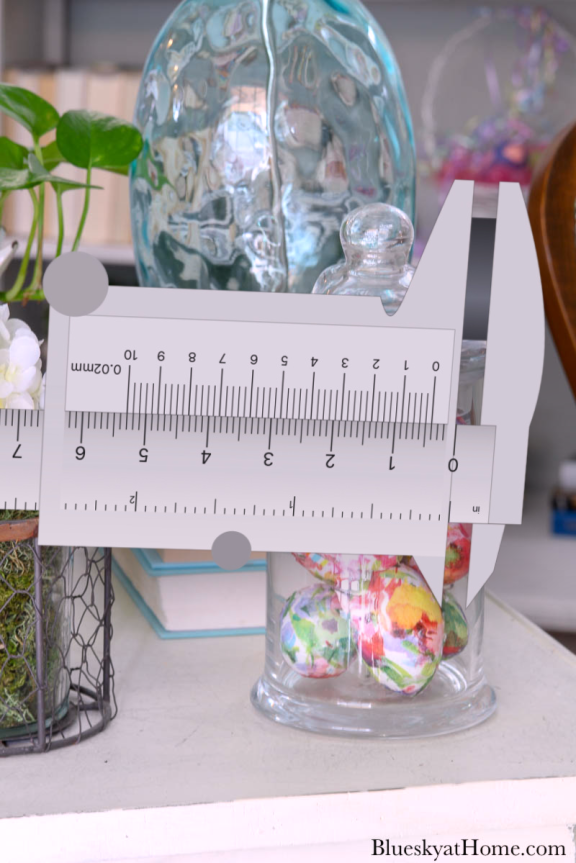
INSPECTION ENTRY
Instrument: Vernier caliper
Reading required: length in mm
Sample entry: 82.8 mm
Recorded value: 4.0 mm
